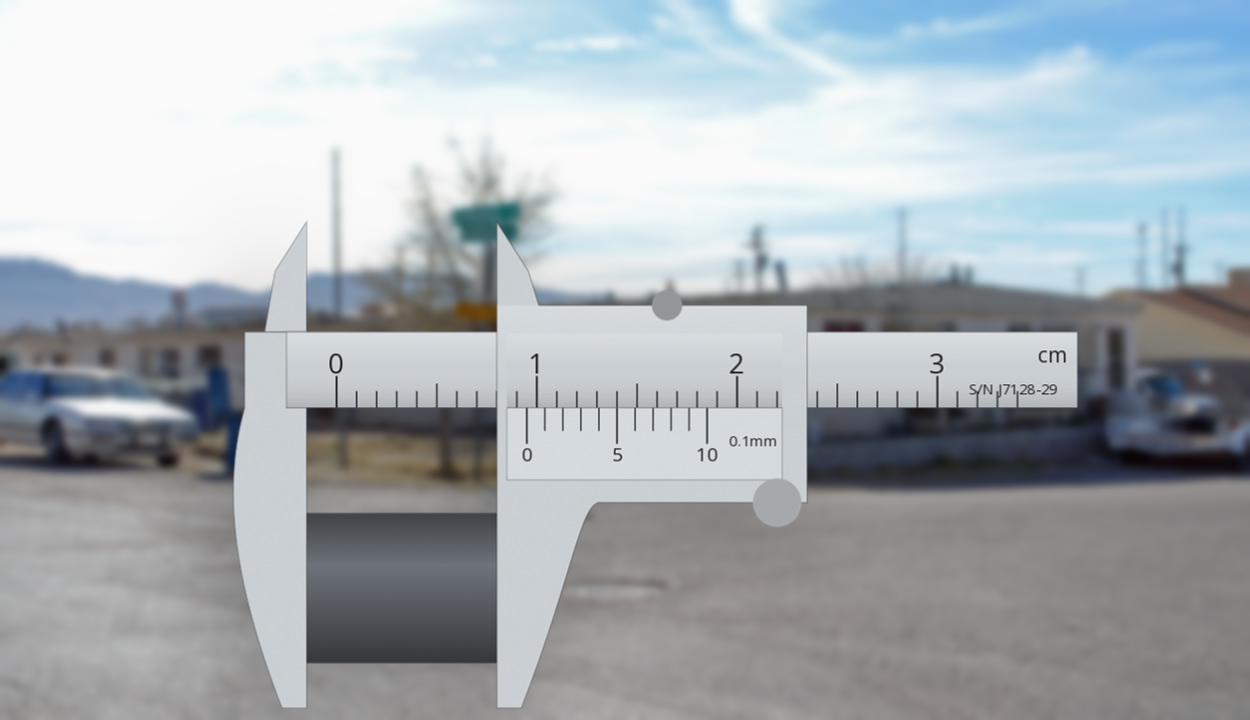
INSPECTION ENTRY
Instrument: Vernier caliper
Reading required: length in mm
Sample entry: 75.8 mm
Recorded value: 9.5 mm
